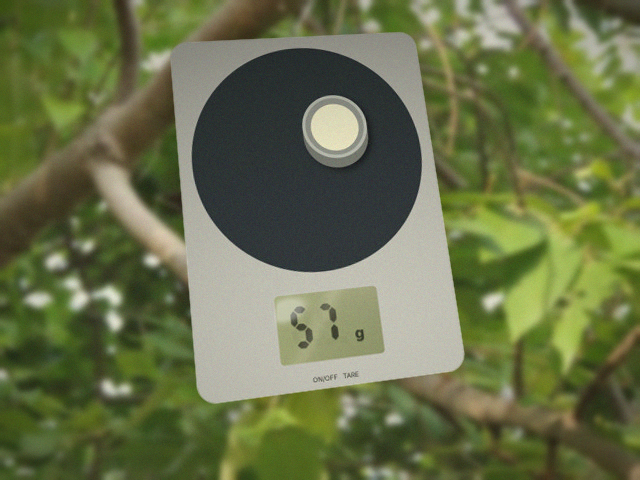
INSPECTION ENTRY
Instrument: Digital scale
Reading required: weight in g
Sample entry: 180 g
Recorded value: 57 g
